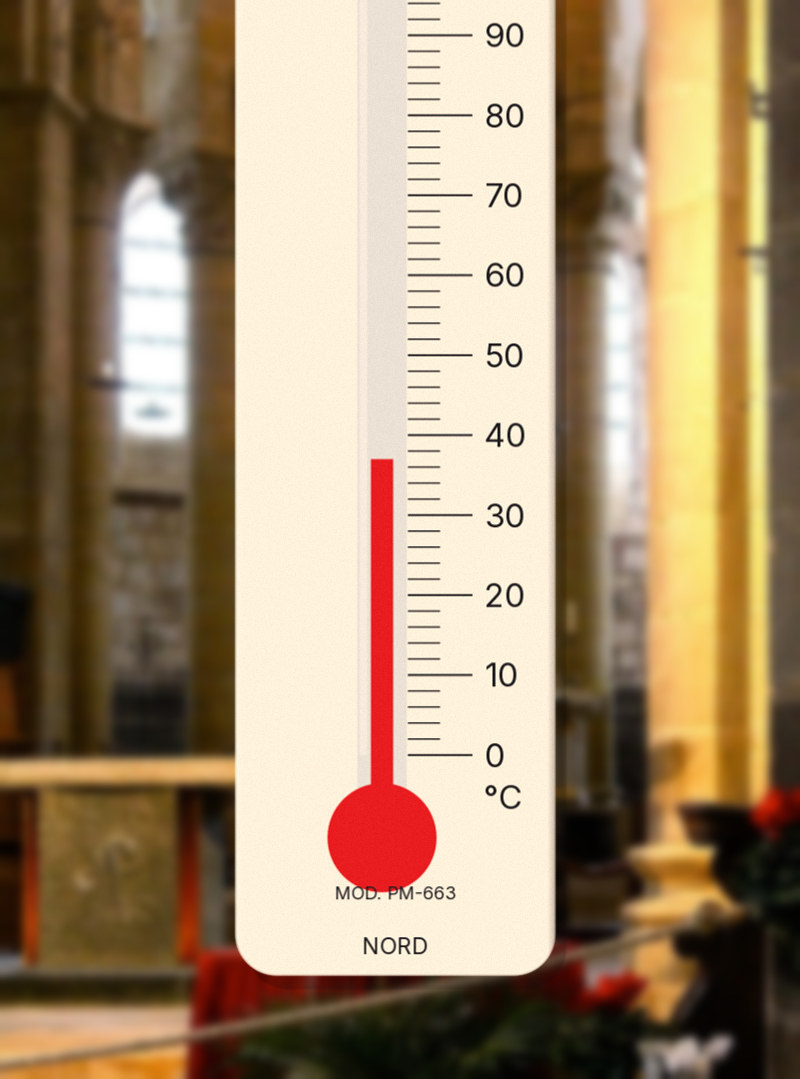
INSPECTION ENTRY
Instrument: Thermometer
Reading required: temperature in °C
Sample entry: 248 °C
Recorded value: 37 °C
